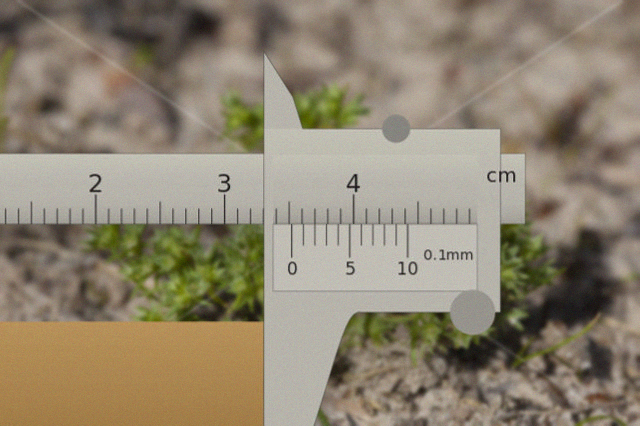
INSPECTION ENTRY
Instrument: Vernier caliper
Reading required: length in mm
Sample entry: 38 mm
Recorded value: 35.2 mm
